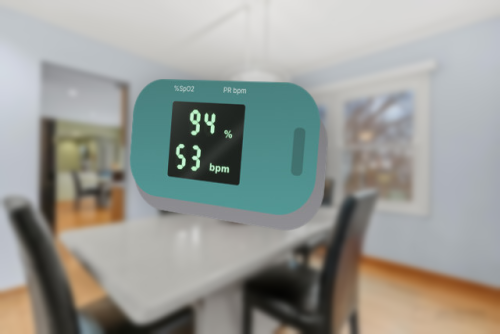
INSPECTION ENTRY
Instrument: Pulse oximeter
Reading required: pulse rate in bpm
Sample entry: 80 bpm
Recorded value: 53 bpm
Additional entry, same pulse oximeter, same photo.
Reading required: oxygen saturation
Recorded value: 94 %
